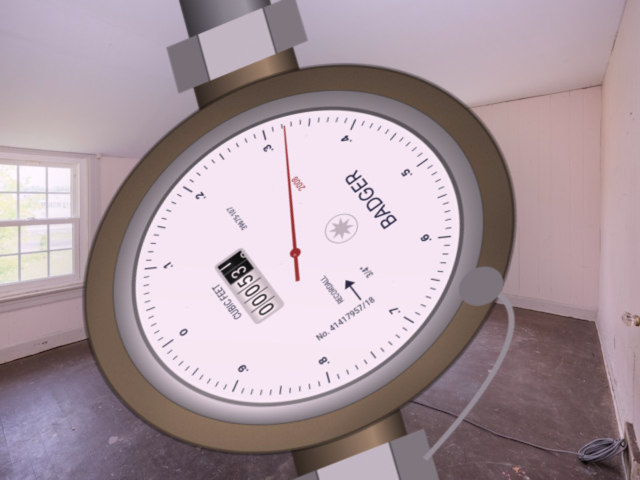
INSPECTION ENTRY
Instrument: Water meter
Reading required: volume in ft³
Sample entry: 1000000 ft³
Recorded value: 531.32 ft³
